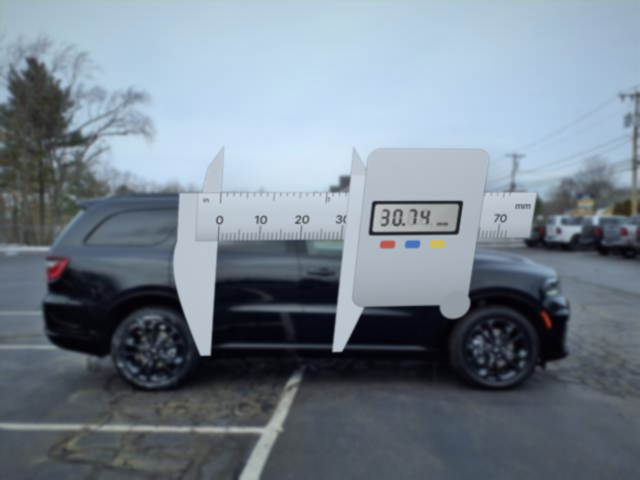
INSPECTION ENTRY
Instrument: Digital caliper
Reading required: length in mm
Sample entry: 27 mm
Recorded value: 30.74 mm
